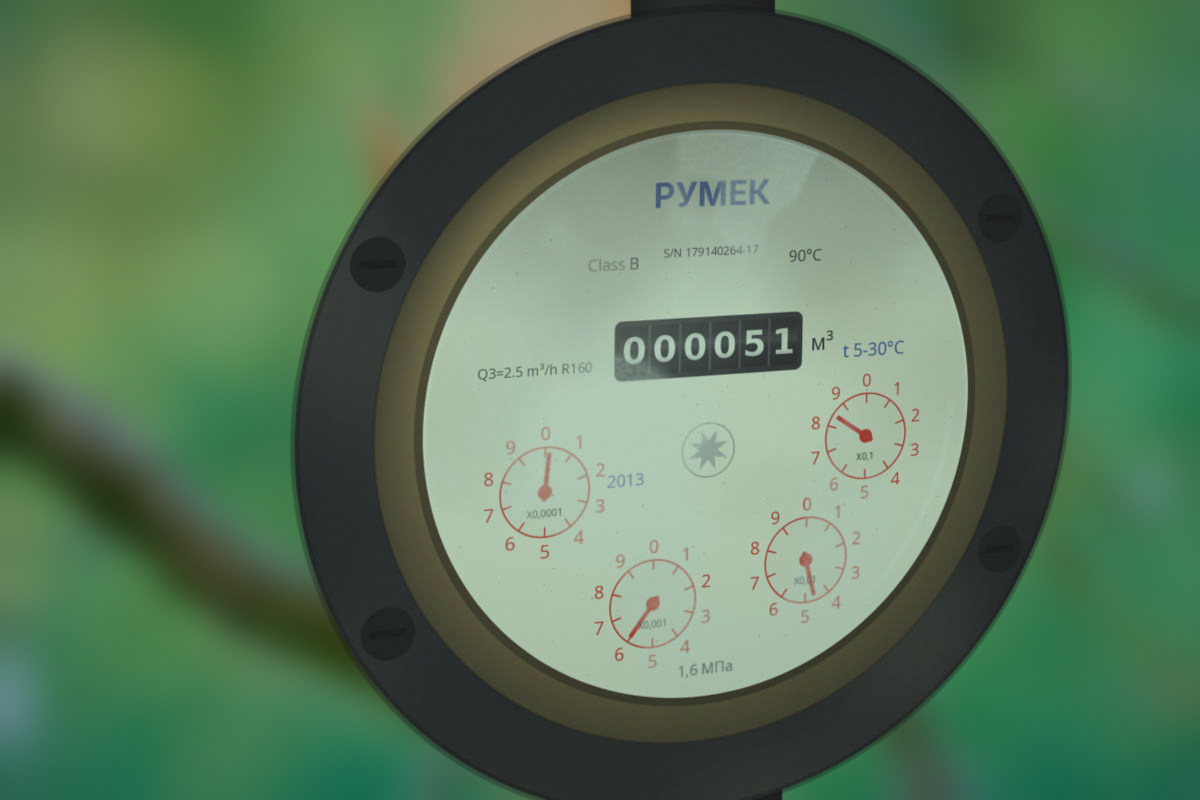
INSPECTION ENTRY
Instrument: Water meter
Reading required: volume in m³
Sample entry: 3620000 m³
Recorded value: 51.8460 m³
